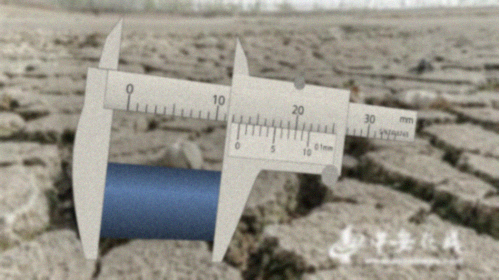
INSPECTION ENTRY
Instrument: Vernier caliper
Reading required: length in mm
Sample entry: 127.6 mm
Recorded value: 12.8 mm
